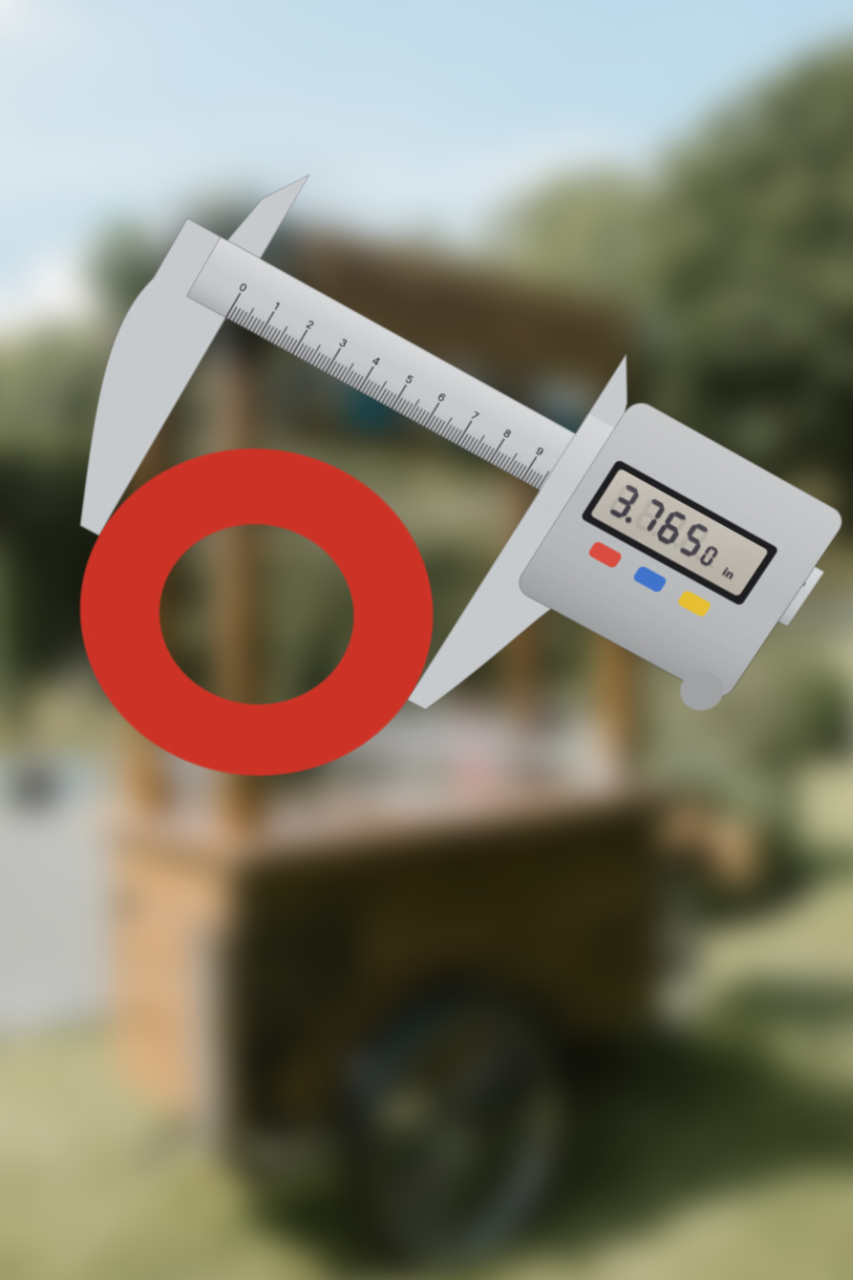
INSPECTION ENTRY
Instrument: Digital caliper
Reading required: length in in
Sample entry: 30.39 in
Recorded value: 3.7650 in
